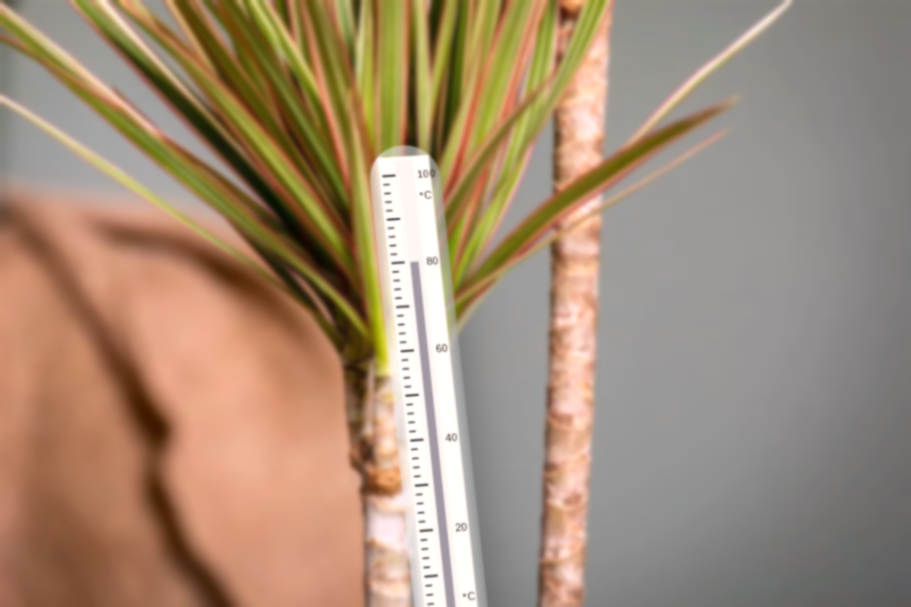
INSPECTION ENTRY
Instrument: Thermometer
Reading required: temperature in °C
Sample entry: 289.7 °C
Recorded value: 80 °C
